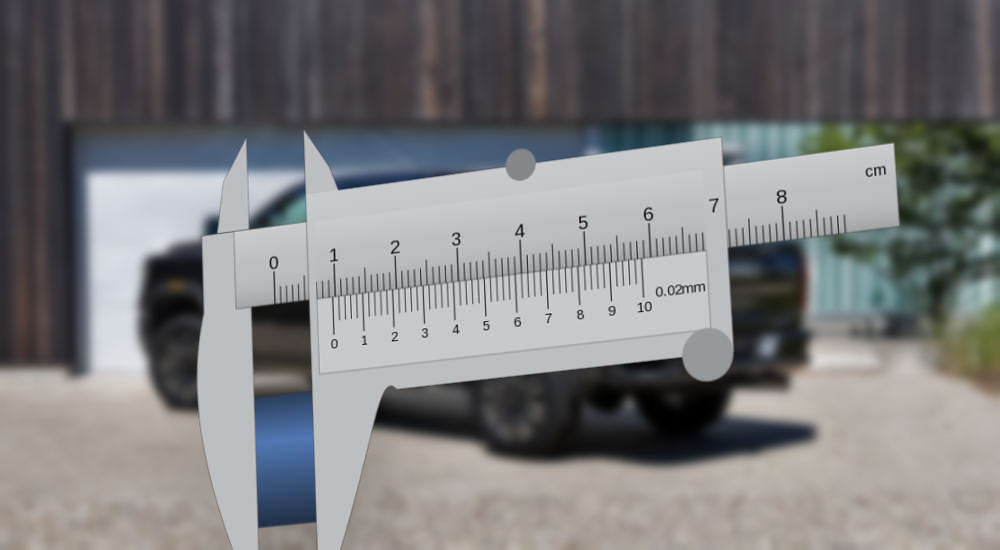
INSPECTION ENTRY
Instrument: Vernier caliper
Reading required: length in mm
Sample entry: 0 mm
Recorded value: 9.6 mm
